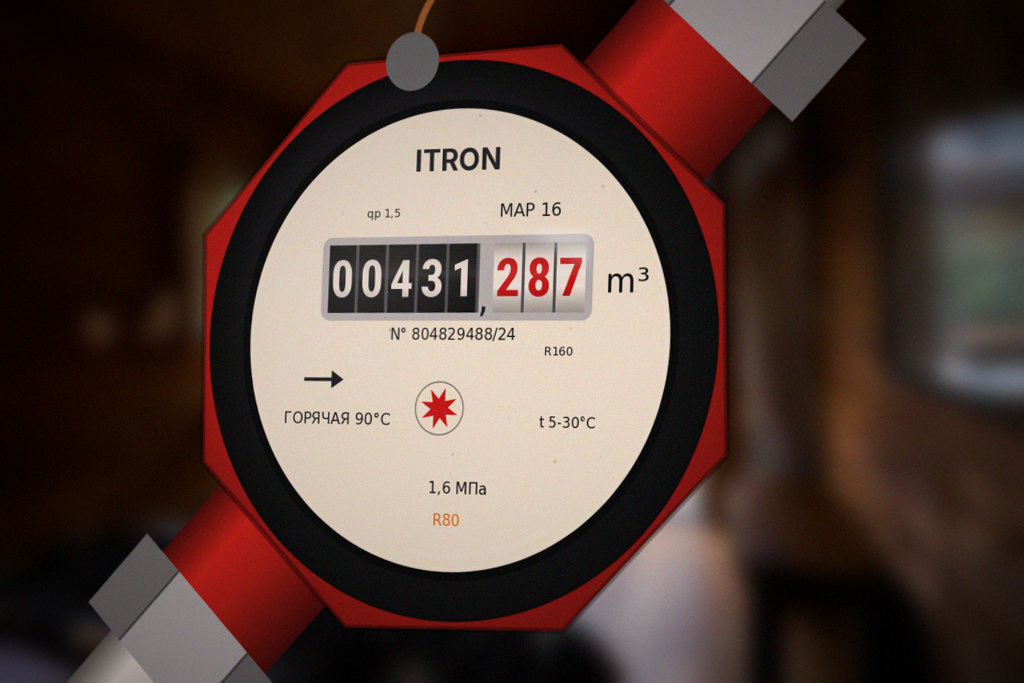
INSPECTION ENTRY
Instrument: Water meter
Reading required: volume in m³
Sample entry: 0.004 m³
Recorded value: 431.287 m³
